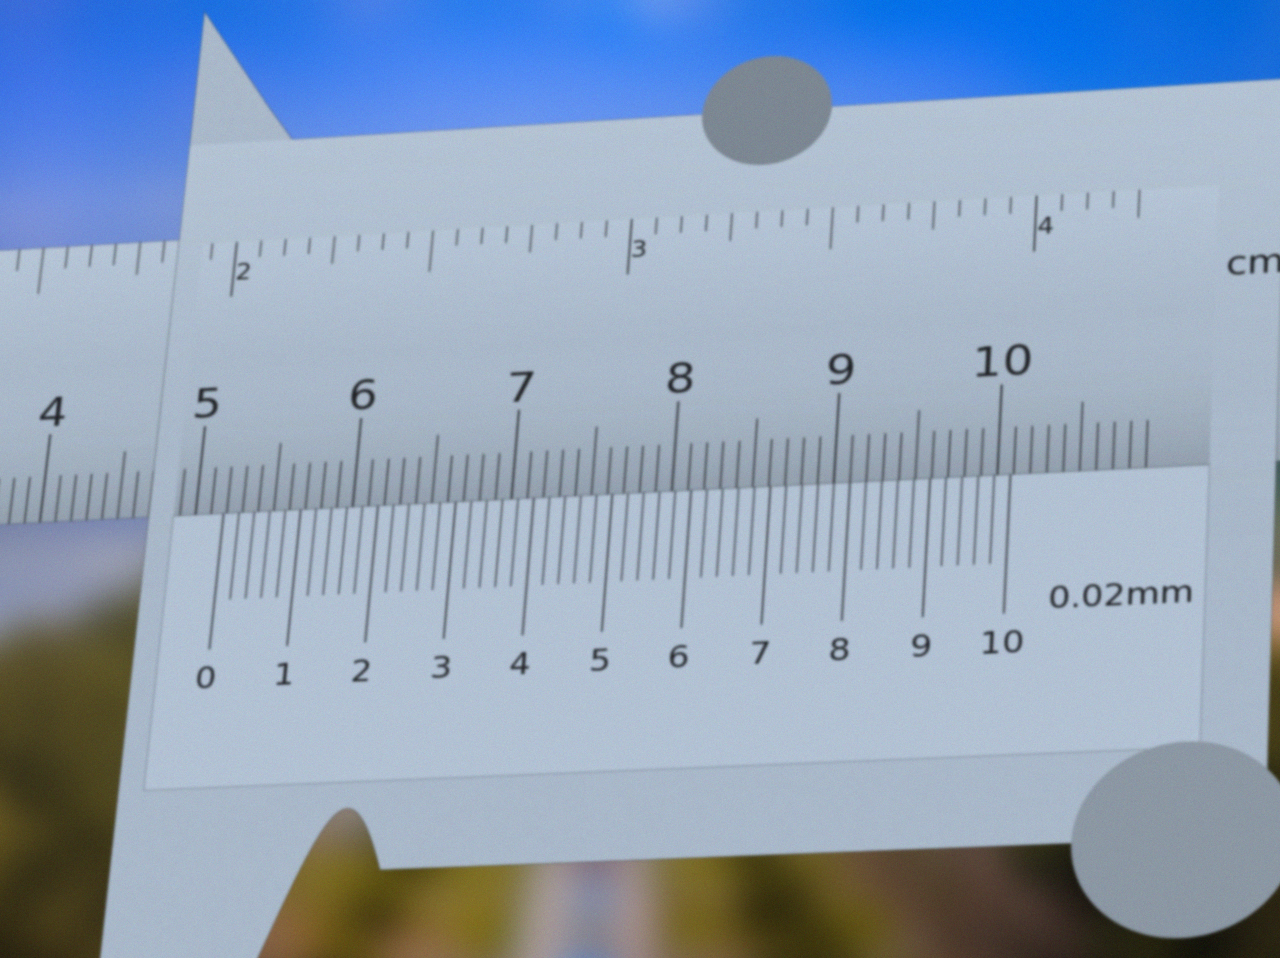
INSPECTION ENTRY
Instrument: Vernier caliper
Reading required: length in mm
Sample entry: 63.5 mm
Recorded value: 51.8 mm
